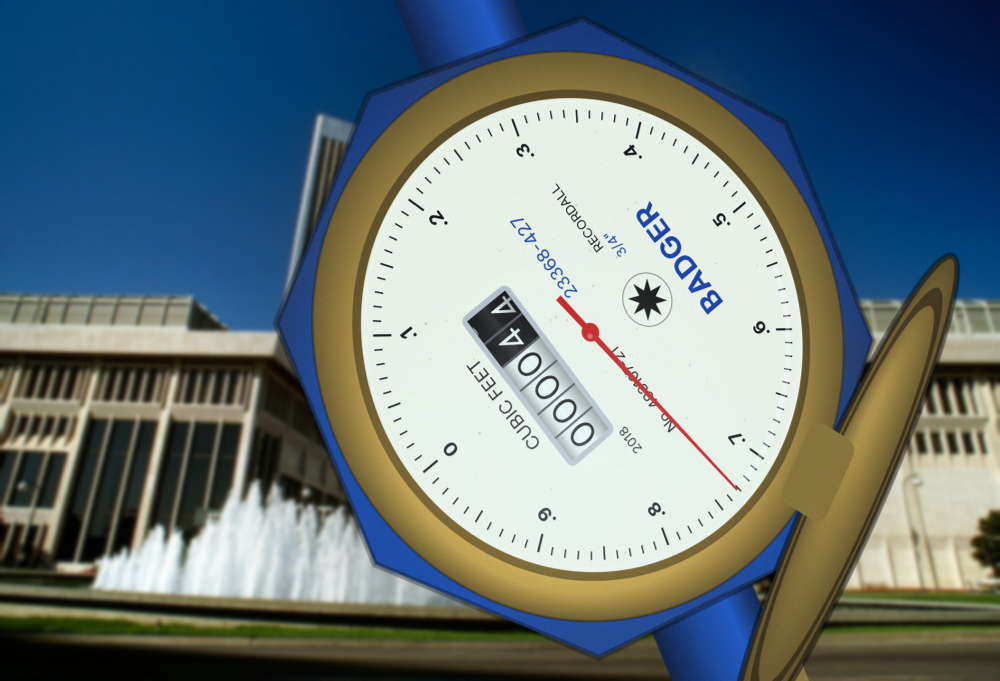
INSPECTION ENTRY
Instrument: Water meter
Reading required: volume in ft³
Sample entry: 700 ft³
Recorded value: 43.73 ft³
